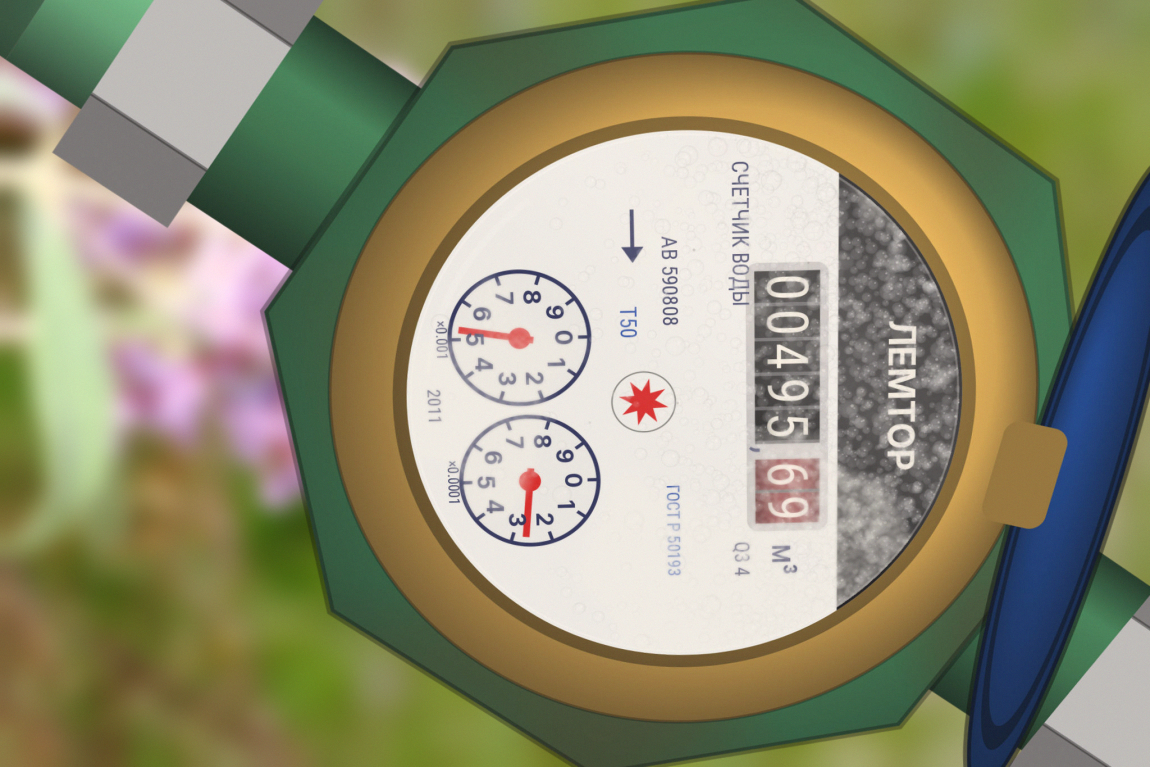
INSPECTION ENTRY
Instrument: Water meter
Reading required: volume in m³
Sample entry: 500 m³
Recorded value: 495.6952 m³
